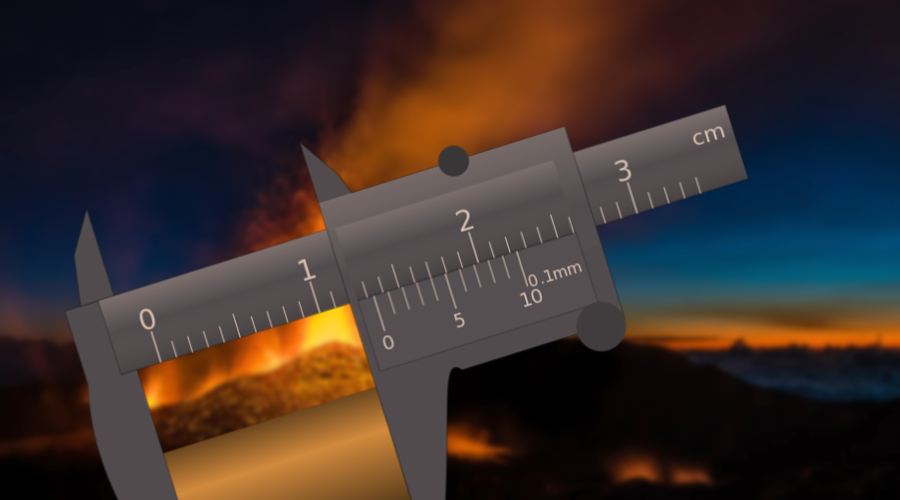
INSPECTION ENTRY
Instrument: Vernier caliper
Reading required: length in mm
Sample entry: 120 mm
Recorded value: 13.4 mm
